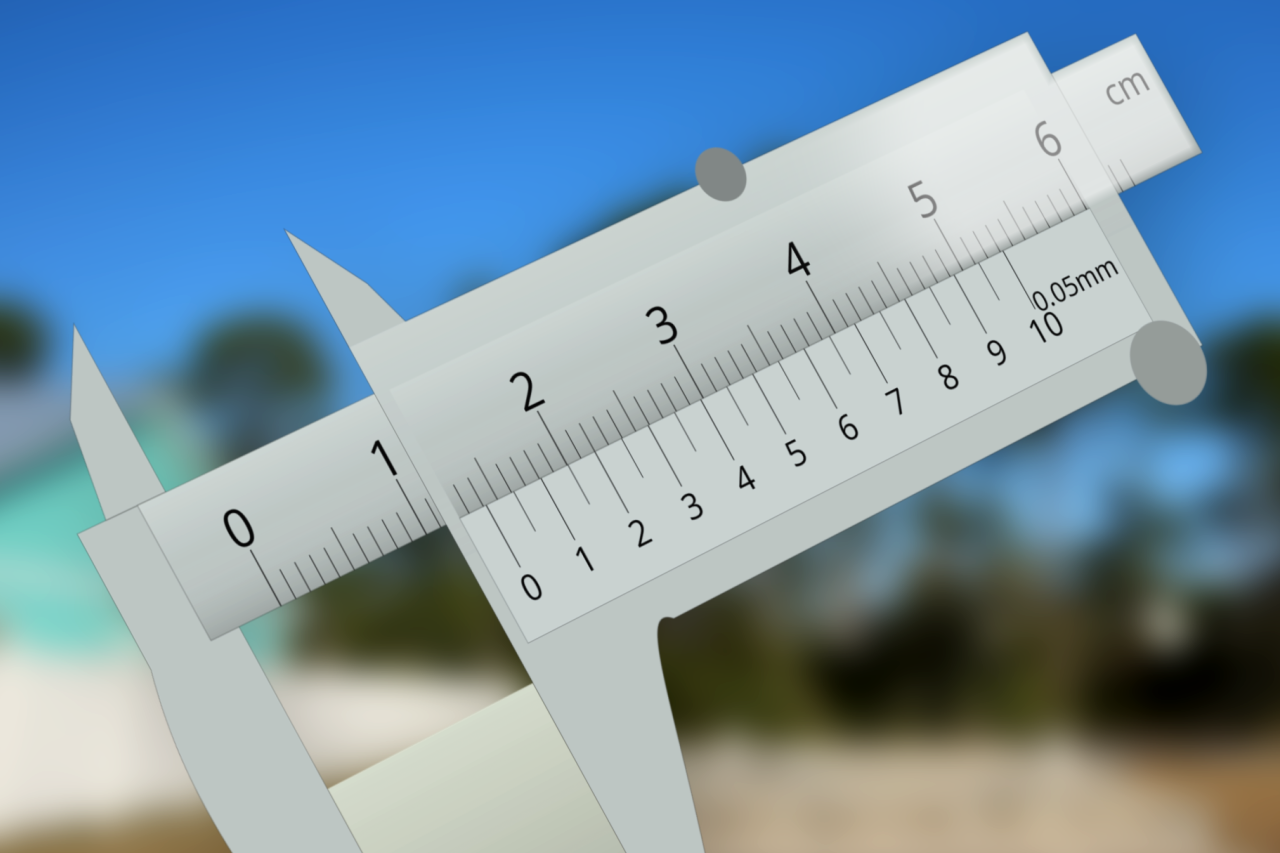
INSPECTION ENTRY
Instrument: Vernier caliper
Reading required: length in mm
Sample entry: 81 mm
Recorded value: 14.2 mm
